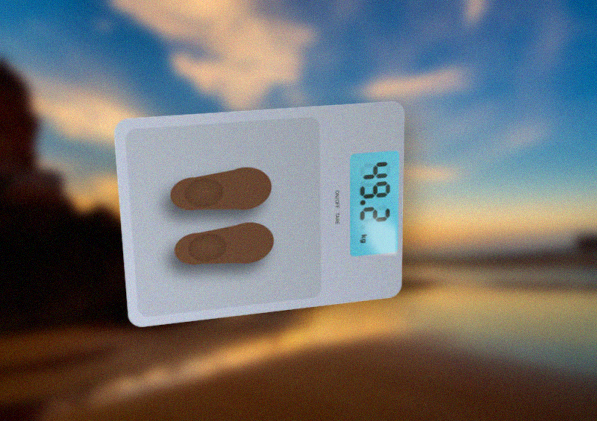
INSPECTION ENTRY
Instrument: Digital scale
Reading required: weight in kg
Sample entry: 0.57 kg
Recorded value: 49.2 kg
